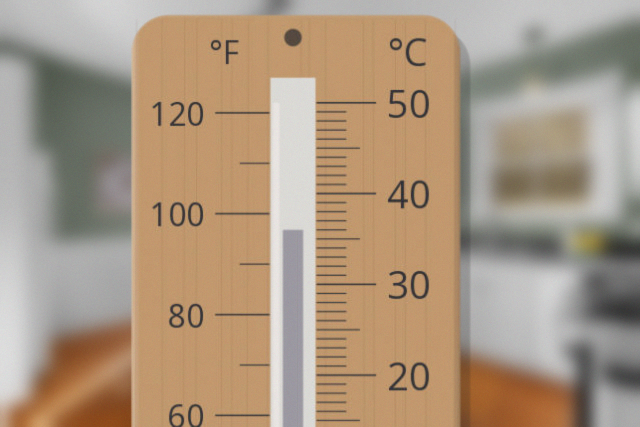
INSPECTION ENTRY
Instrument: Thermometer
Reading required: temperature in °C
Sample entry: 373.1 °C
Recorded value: 36 °C
